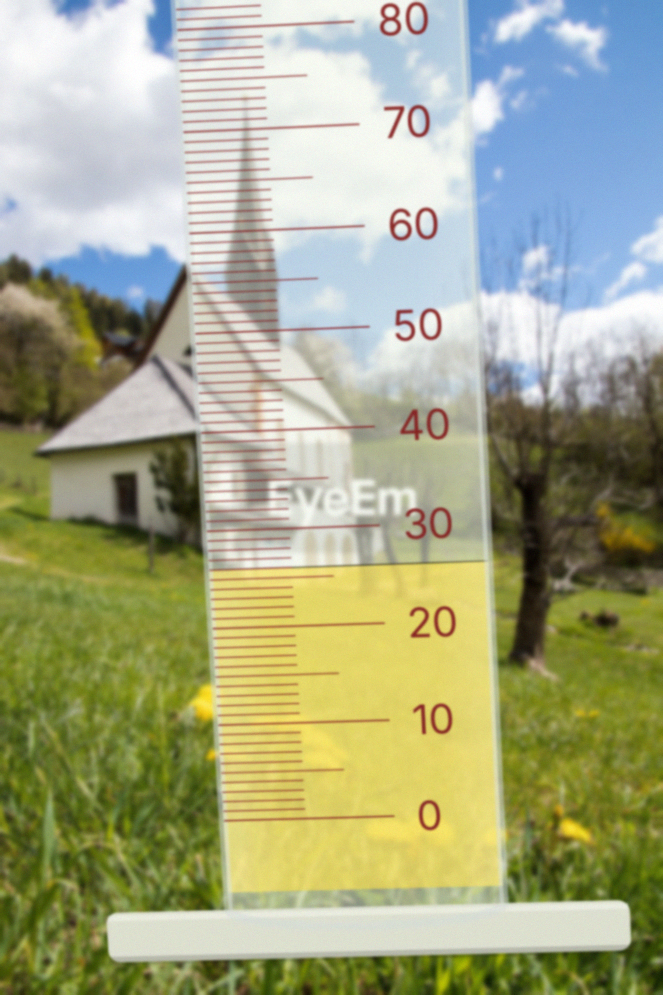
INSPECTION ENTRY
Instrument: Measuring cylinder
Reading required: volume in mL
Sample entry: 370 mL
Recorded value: 26 mL
